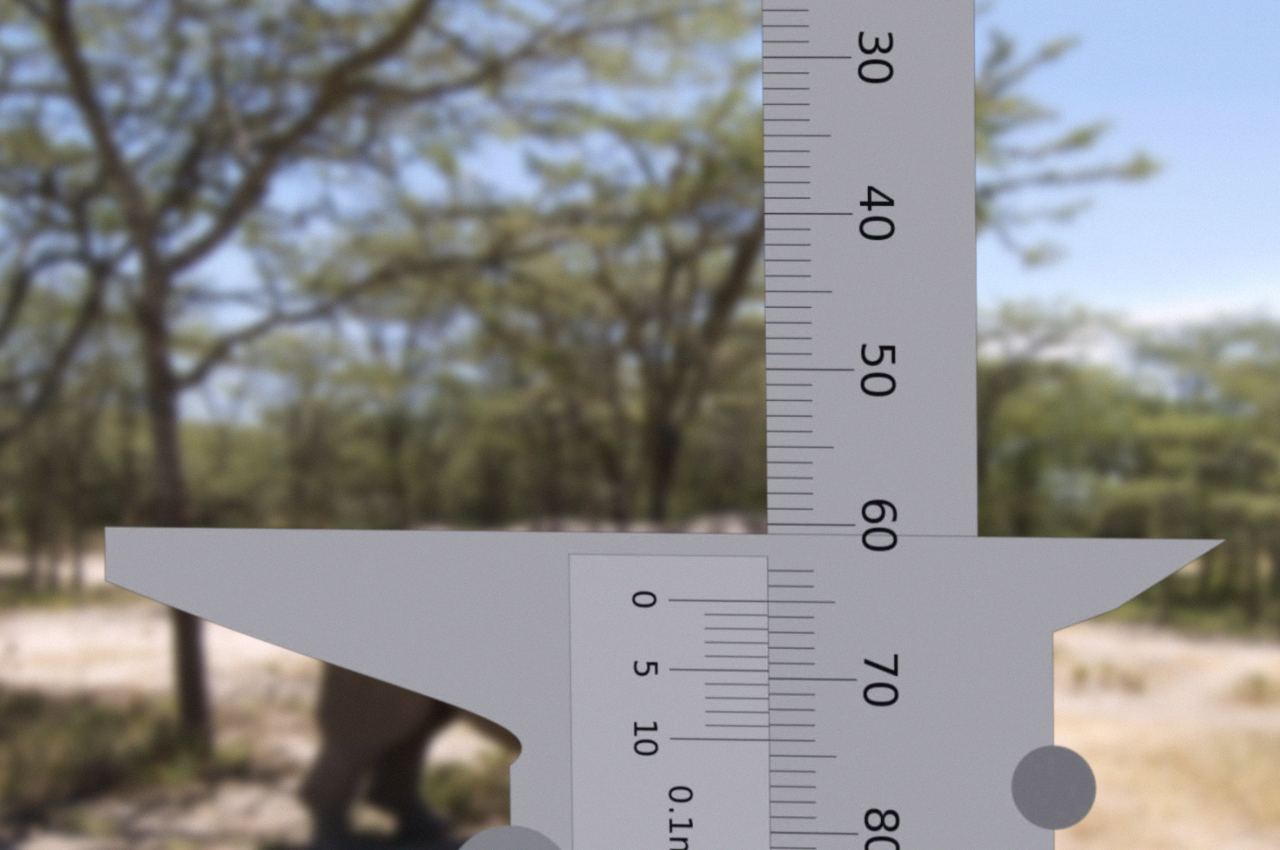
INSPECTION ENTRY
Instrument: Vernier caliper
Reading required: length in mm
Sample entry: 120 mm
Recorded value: 65.0 mm
